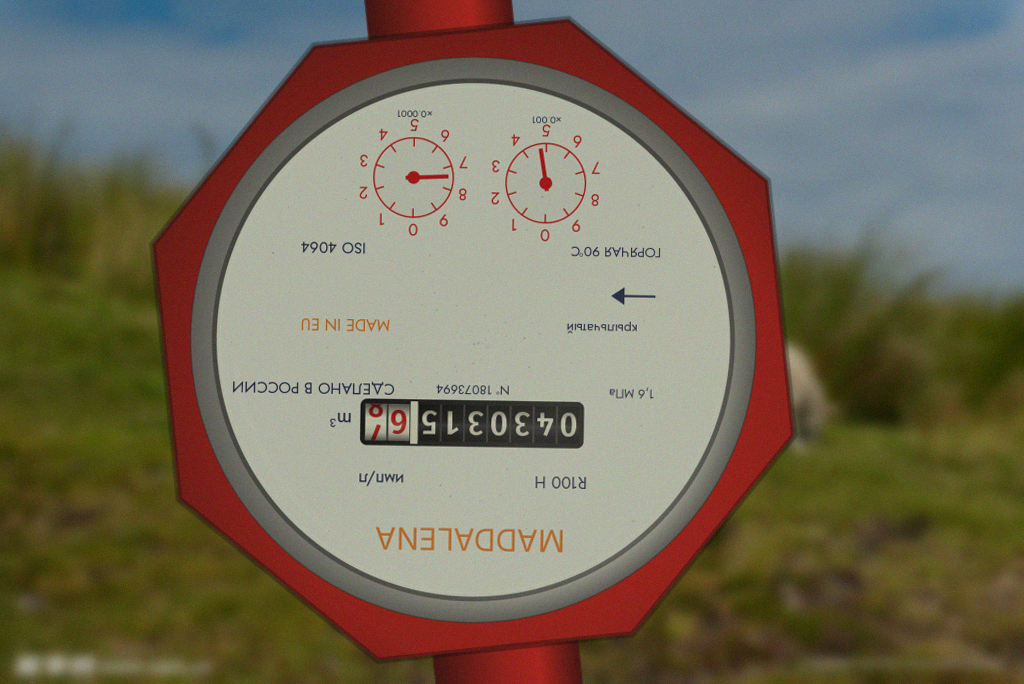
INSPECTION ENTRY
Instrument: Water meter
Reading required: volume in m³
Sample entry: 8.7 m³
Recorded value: 430315.6747 m³
